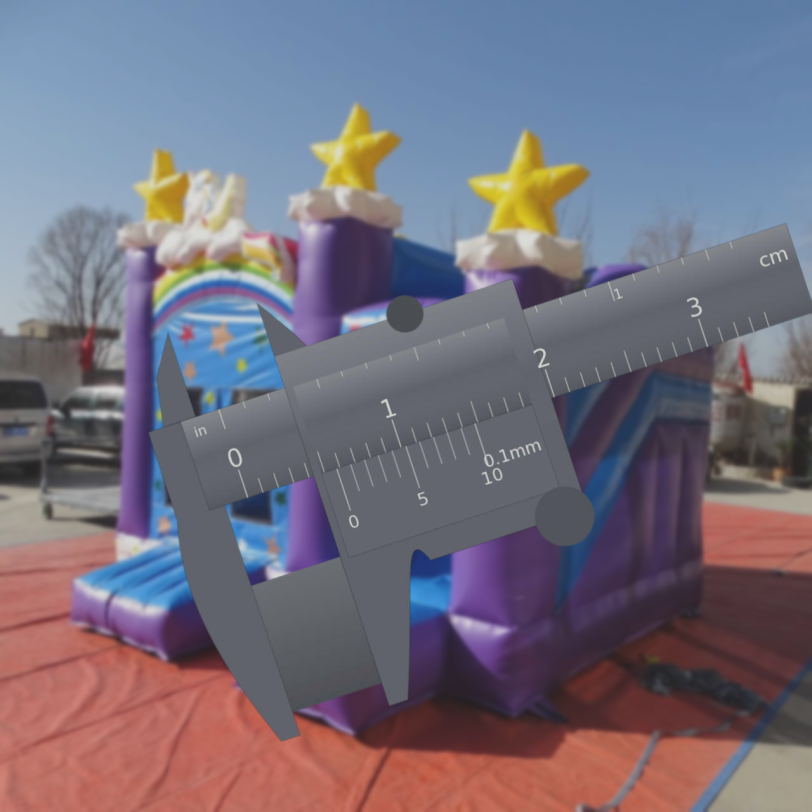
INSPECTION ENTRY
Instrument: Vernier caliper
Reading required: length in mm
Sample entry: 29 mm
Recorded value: 5.8 mm
